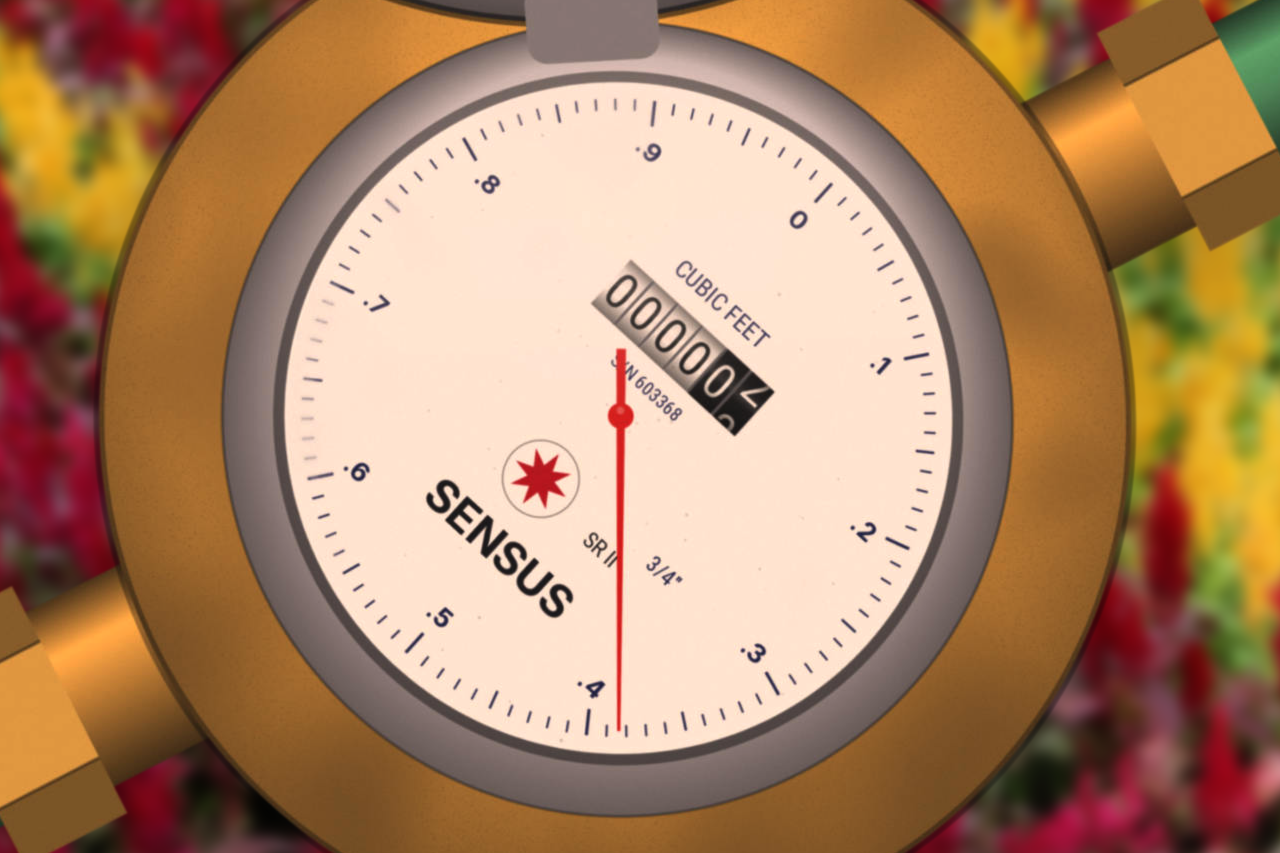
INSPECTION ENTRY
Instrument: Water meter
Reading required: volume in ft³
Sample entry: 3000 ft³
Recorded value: 2.38 ft³
